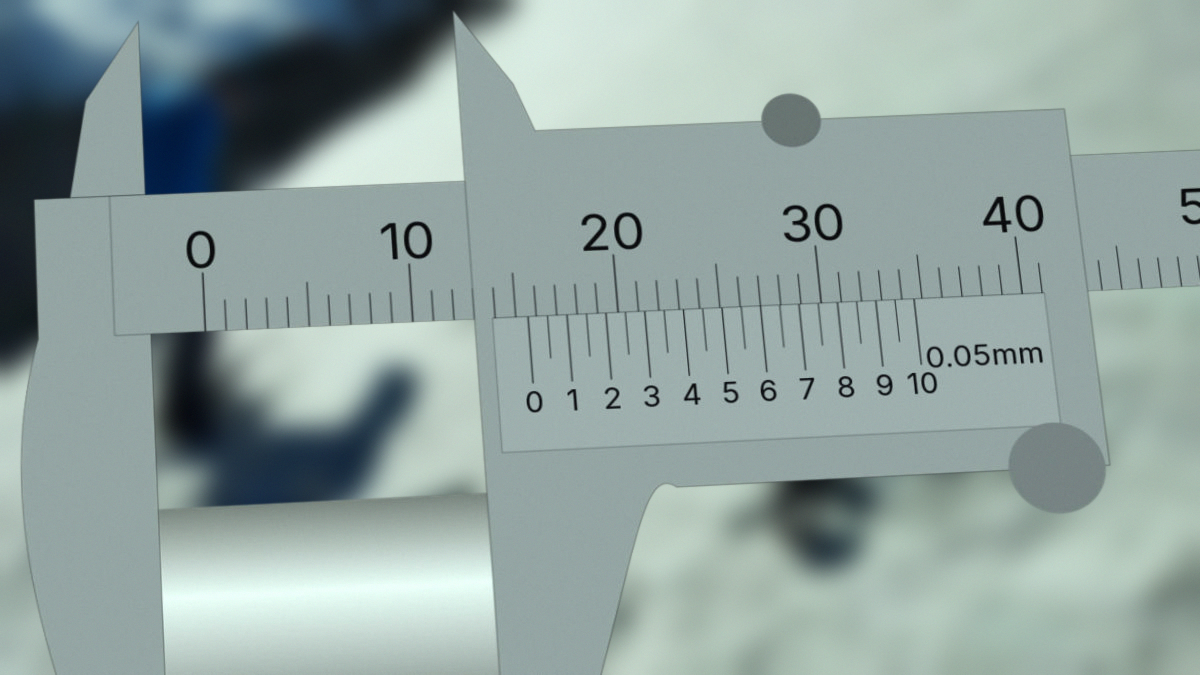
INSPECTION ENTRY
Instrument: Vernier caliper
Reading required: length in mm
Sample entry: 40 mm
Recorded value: 15.6 mm
